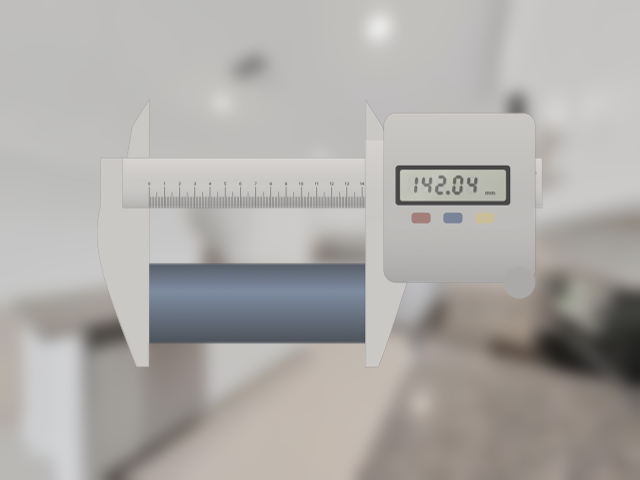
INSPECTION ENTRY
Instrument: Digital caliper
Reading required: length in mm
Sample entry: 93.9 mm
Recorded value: 142.04 mm
